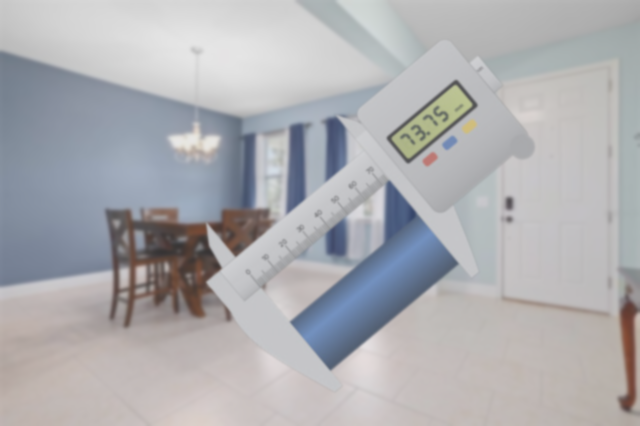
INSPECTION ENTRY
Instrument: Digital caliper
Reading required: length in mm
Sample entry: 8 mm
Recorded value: 73.75 mm
